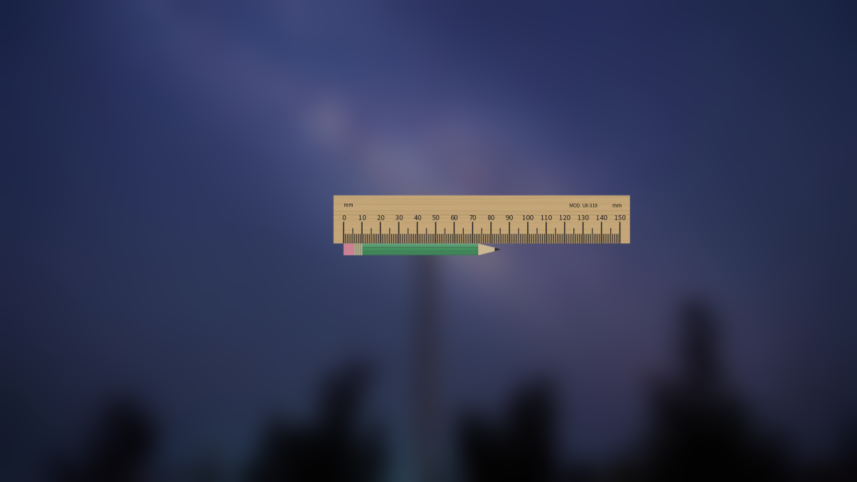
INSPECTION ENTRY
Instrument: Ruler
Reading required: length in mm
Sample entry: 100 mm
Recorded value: 85 mm
